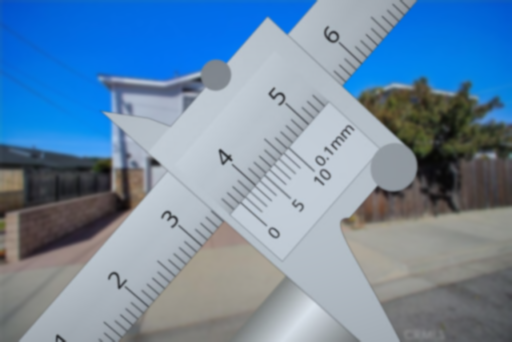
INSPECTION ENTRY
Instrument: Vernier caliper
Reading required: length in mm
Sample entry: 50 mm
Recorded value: 37.2 mm
